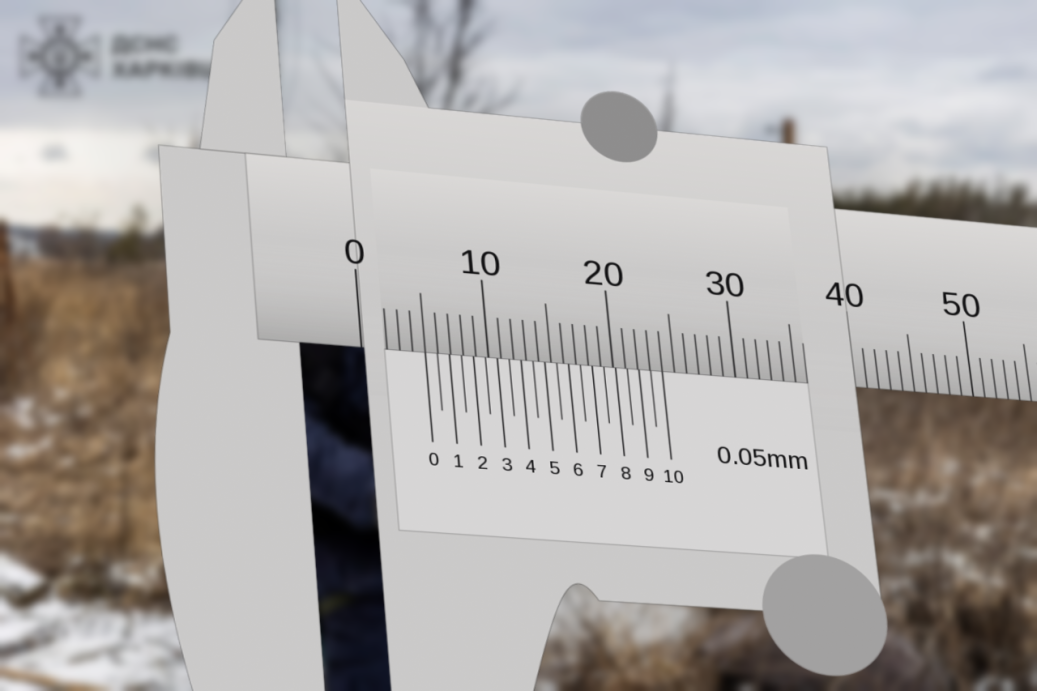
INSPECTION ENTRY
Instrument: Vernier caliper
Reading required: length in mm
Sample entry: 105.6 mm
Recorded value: 5.0 mm
